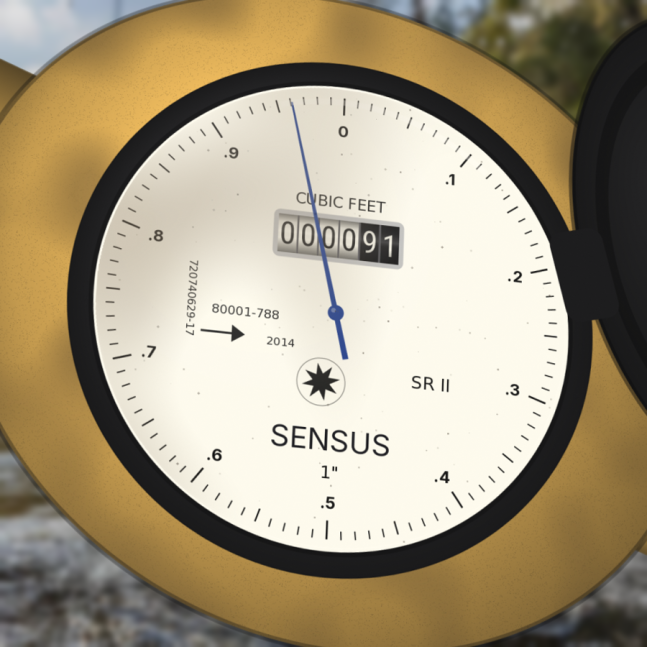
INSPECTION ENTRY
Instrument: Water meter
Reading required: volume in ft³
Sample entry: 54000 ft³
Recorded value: 90.96 ft³
